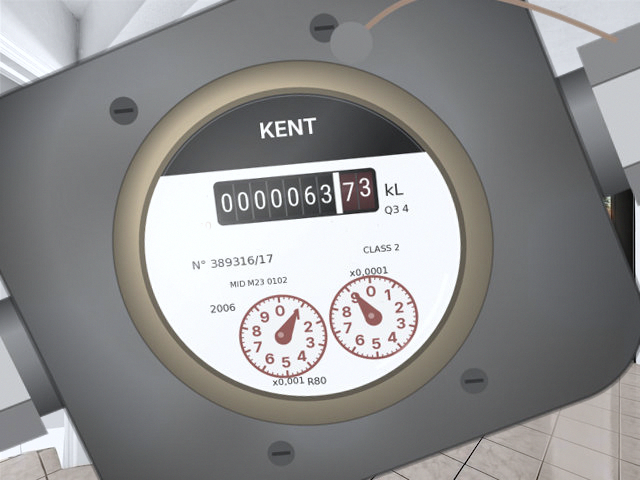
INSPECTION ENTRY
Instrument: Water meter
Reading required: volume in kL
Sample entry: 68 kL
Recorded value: 63.7309 kL
